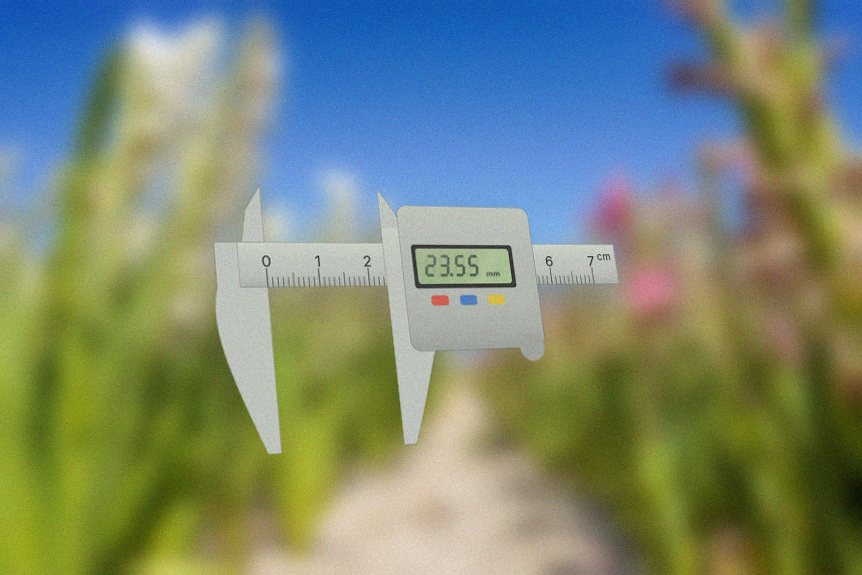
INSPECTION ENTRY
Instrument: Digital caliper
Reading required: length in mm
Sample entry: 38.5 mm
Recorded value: 23.55 mm
